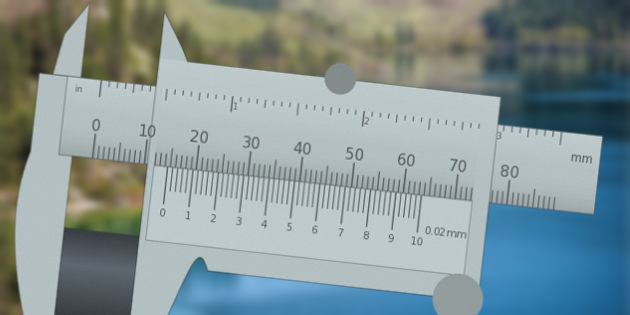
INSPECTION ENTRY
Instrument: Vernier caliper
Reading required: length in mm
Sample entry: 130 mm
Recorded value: 14.5 mm
